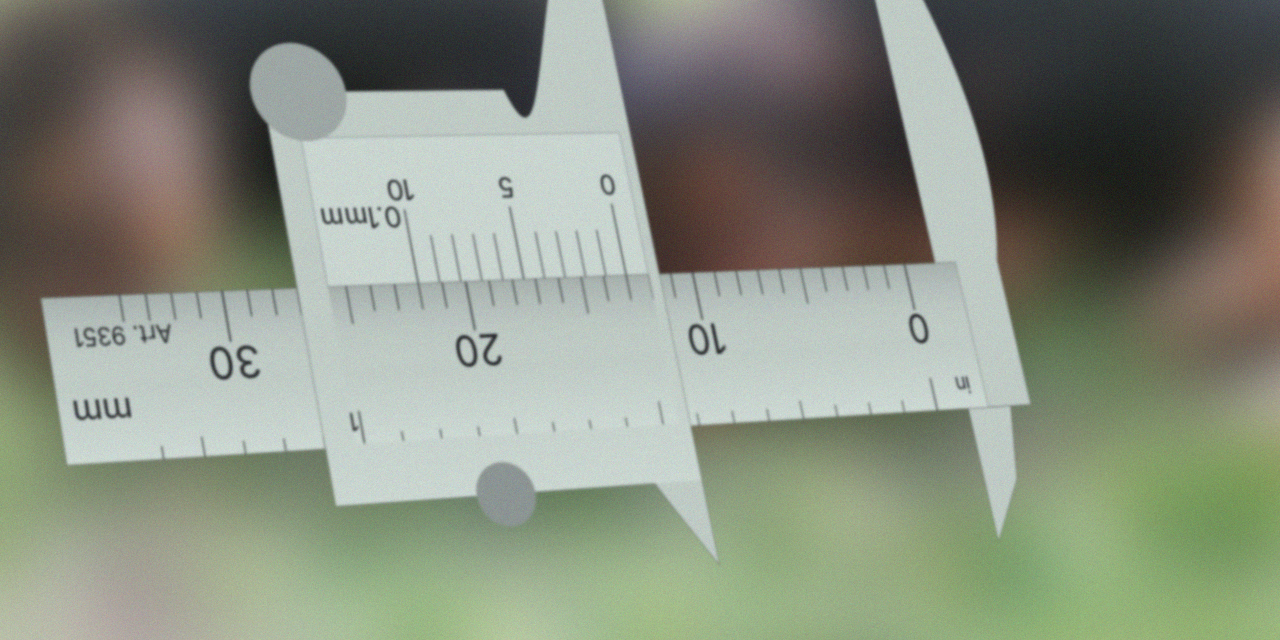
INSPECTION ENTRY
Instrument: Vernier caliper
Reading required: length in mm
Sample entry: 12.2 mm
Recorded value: 13.0 mm
